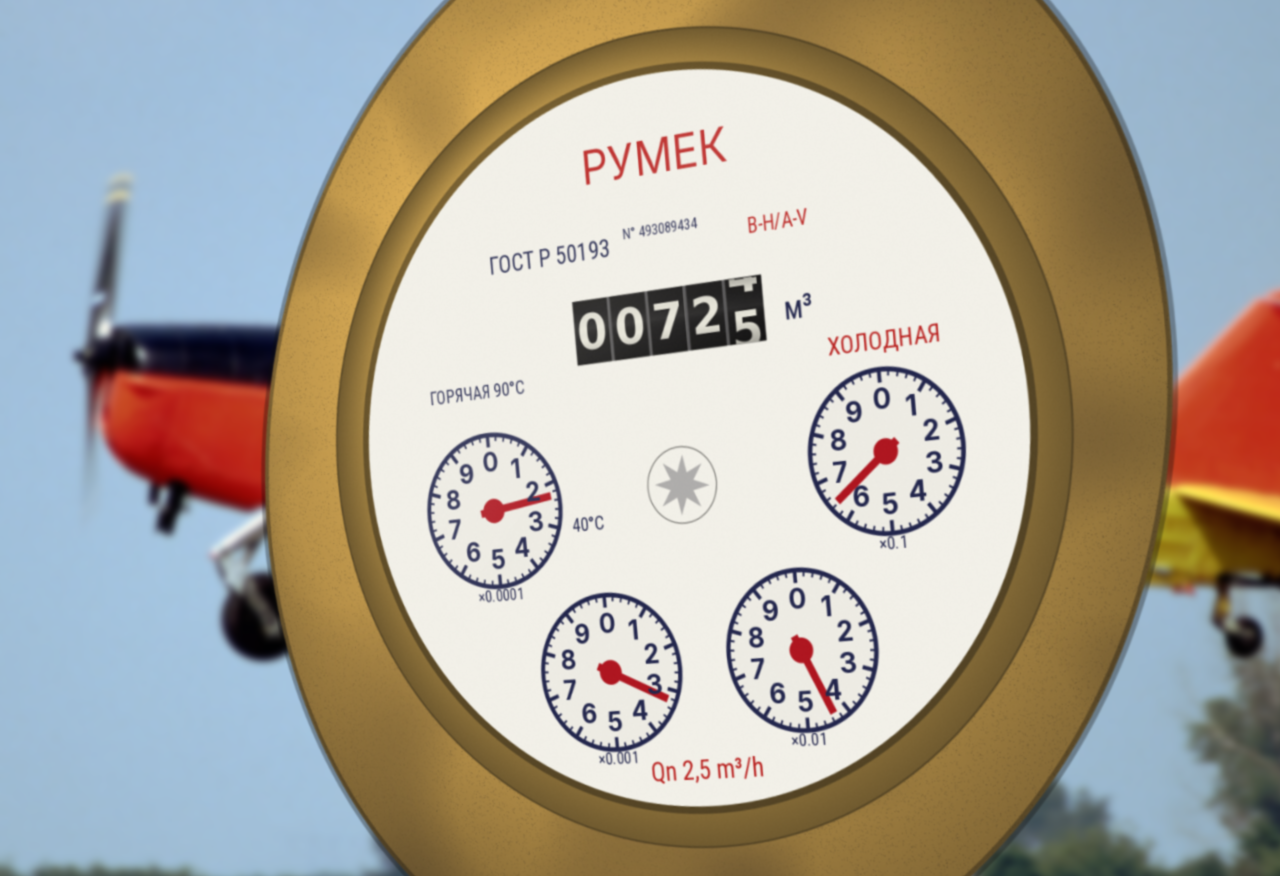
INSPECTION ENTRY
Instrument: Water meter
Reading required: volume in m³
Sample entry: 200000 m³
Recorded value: 724.6432 m³
